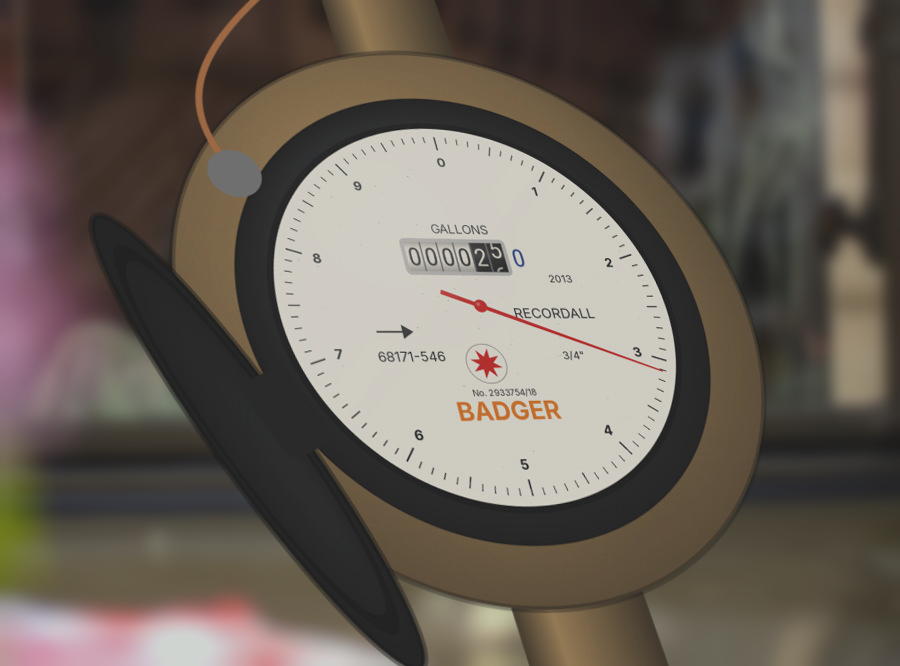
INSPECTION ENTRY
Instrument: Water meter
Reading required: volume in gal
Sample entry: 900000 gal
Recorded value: 253.1 gal
